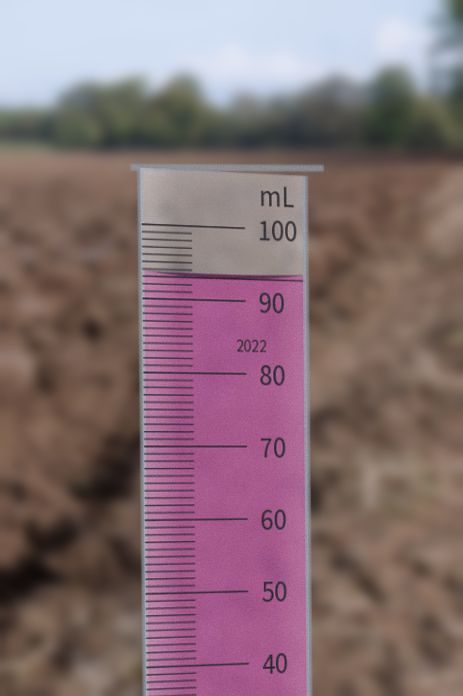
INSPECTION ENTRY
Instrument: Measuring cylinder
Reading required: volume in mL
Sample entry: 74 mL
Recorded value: 93 mL
